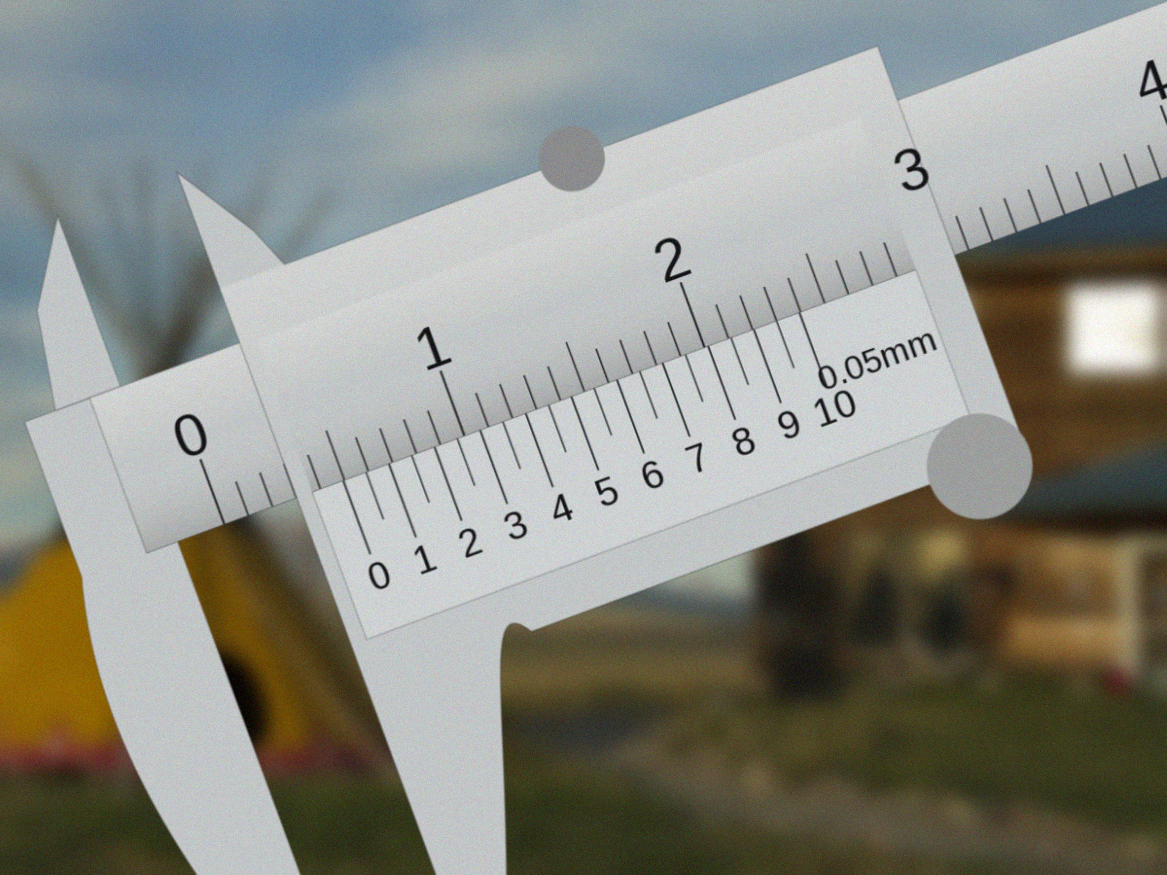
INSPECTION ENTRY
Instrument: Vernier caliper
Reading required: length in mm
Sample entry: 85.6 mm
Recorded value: 4.95 mm
